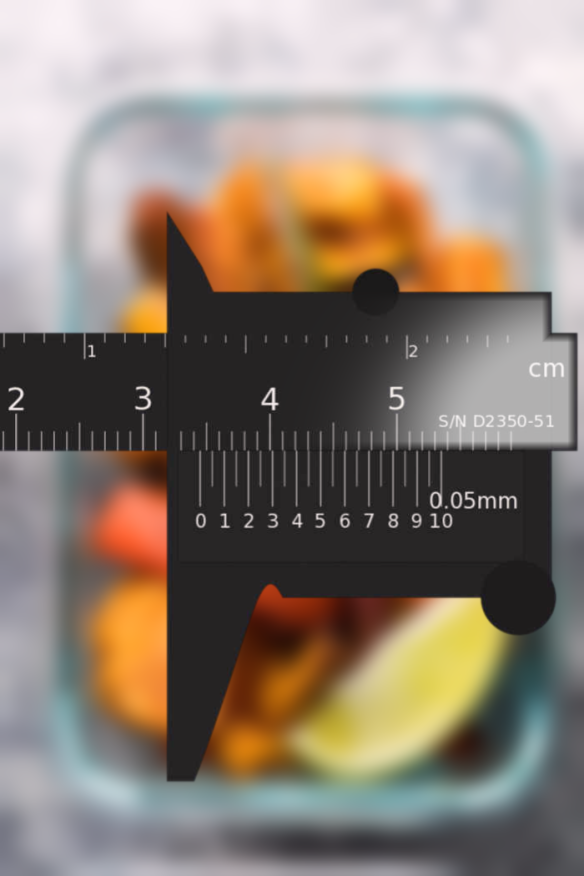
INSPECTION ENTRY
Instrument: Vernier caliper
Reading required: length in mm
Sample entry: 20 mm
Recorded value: 34.5 mm
